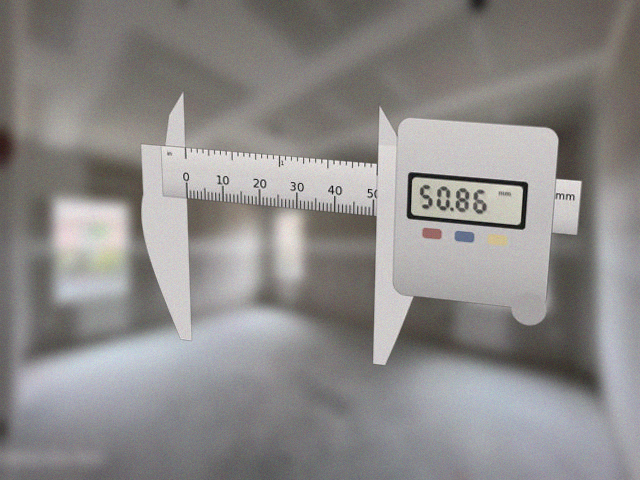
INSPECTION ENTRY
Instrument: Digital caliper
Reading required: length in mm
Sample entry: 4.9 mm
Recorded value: 50.86 mm
